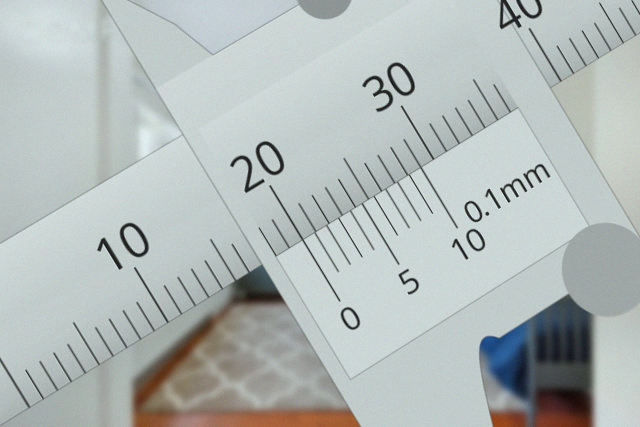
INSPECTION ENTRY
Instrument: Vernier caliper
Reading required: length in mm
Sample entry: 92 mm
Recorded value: 20.0 mm
